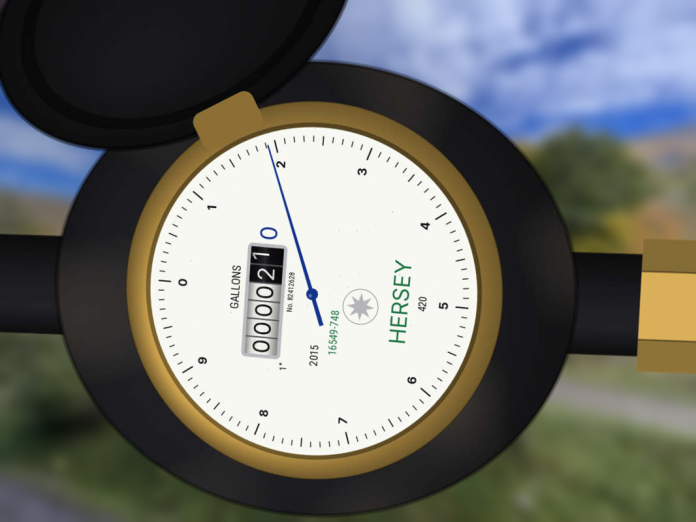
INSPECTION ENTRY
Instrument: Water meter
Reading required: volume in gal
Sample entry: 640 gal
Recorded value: 211.9 gal
